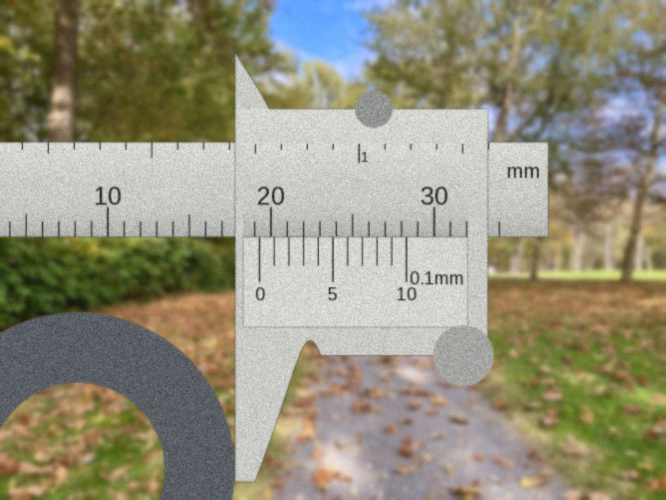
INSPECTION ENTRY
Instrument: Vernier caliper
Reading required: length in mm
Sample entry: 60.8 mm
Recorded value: 19.3 mm
